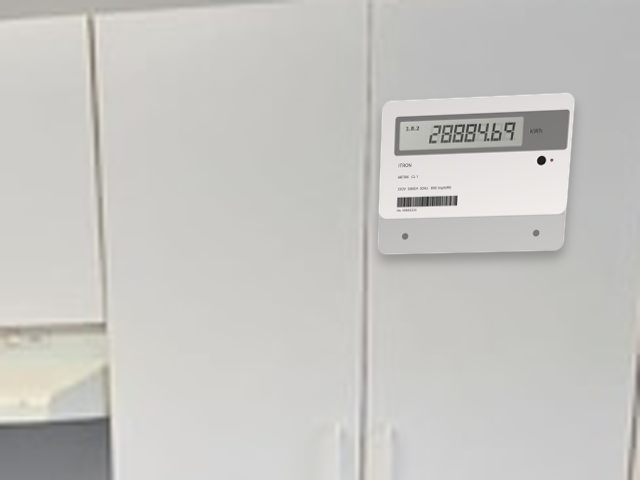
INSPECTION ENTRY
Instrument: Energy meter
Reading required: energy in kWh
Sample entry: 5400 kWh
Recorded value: 28884.69 kWh
